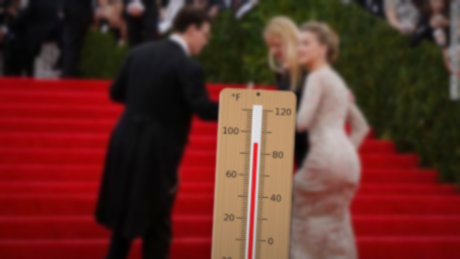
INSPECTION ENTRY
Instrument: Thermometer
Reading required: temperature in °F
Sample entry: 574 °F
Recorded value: 90 °F
